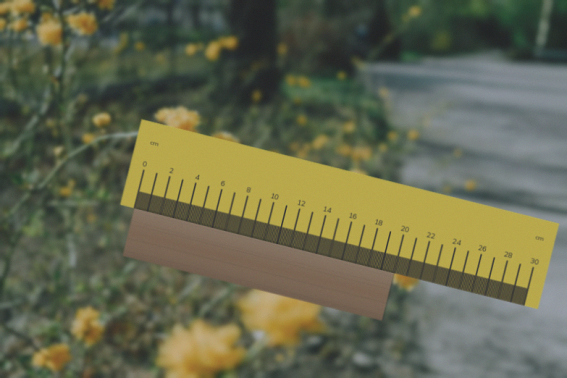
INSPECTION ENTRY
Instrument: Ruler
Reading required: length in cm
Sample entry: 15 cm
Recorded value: 20 cm
